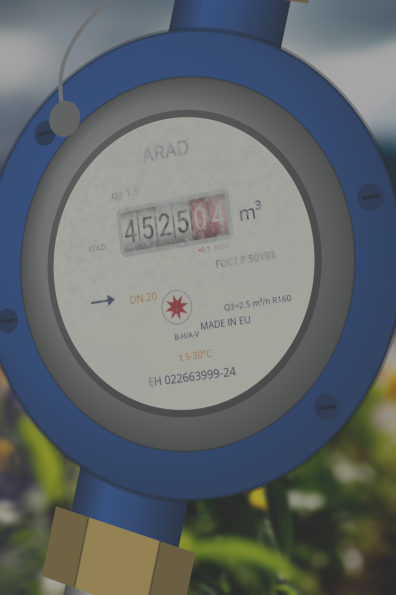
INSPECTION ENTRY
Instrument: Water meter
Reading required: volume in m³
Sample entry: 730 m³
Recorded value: 4525.04 m³
